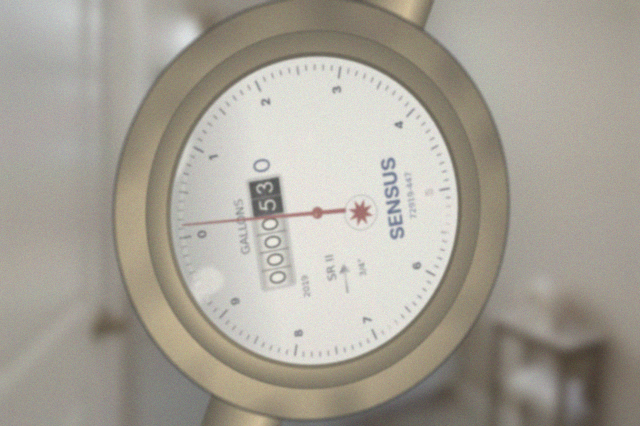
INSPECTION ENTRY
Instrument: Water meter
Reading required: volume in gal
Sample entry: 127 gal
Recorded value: 530.1 gal
